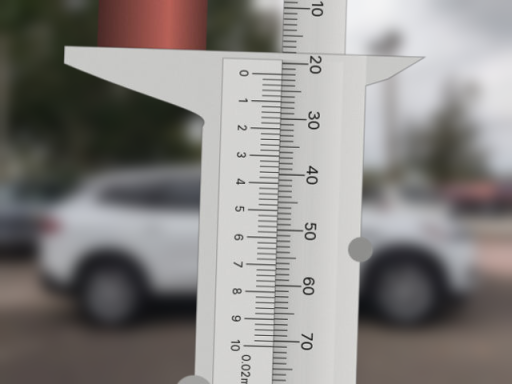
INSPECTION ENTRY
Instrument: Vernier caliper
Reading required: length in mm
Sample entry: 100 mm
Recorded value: 22.0 mm
